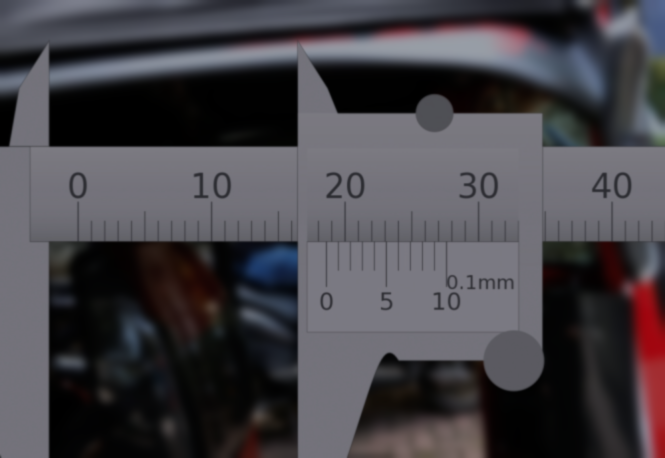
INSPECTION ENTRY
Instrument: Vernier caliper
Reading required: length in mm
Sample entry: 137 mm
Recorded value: 18.6 mm
